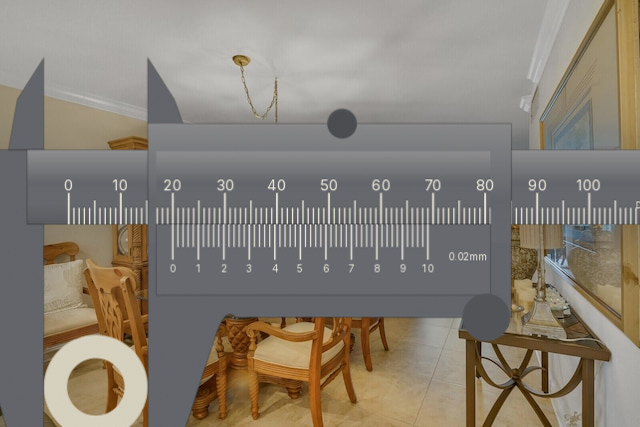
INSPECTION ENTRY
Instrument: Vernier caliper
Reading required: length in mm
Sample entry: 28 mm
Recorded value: 20.0 mm
